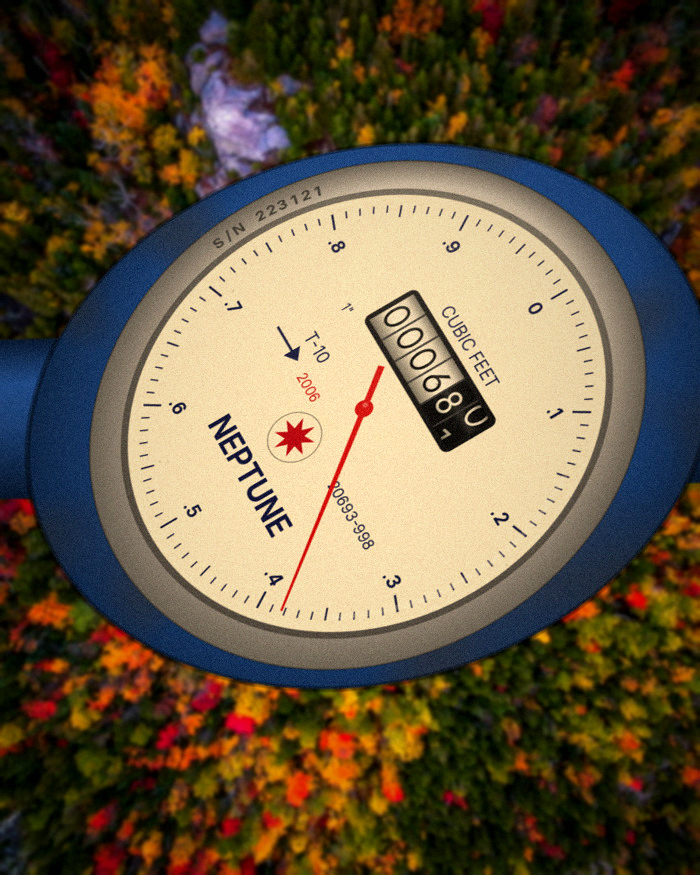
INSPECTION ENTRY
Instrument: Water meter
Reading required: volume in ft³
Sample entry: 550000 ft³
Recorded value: 680.38 ft³
